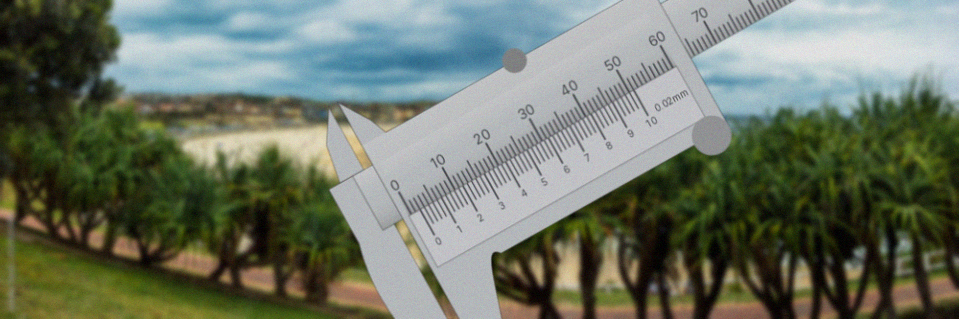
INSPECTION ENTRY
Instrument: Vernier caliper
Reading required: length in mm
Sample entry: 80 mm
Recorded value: 2.0 mm
